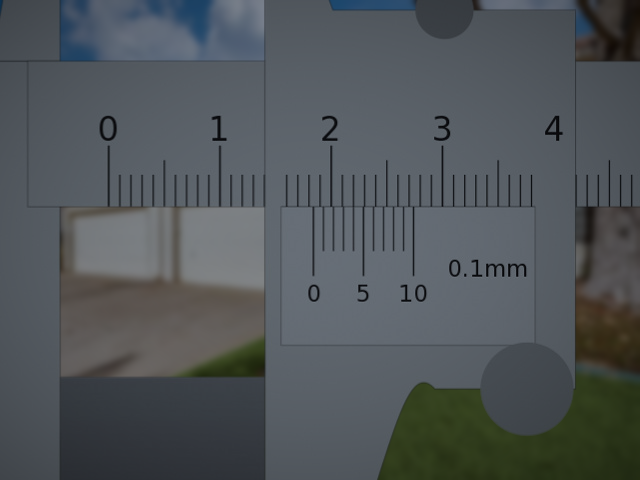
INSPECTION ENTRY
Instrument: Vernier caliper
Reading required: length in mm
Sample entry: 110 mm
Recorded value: 18.4 mm
